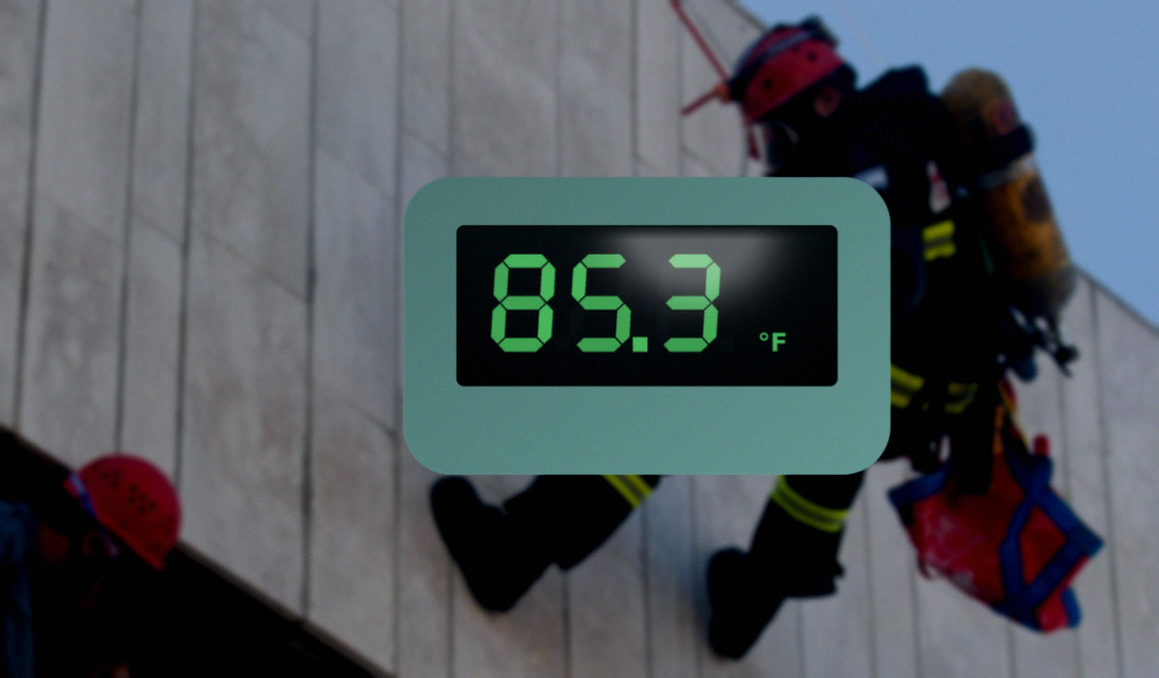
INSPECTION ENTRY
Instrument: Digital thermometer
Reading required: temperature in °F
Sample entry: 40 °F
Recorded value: 85.3 °F
